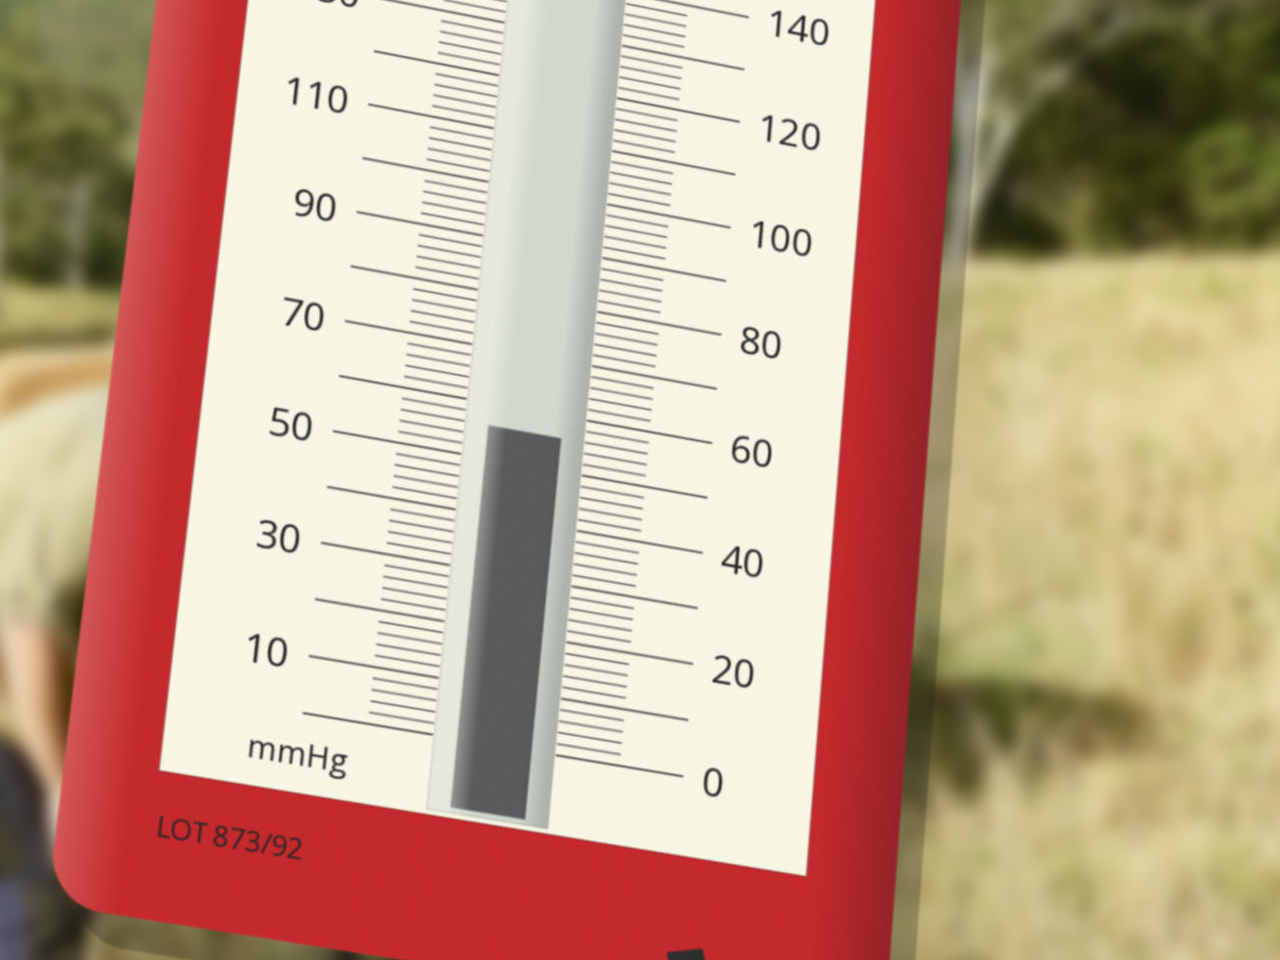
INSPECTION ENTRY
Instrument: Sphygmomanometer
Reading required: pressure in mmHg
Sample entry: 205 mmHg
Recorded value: 56 mmHg
